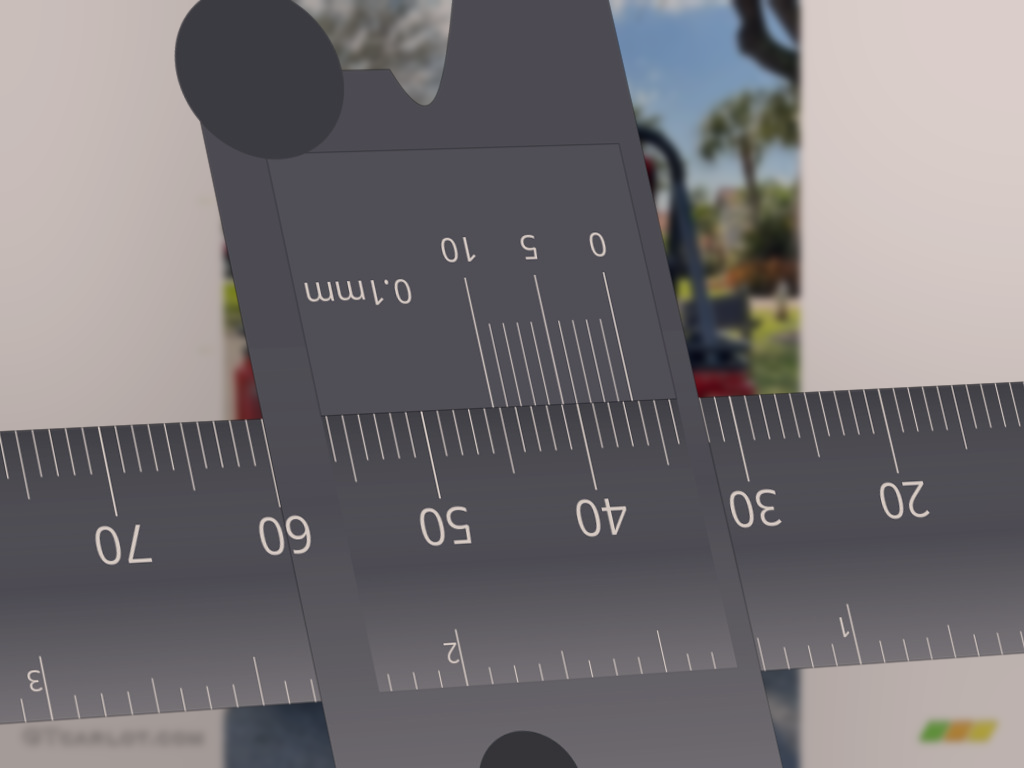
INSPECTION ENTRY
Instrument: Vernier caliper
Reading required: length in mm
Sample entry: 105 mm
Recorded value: 36.4 mm
